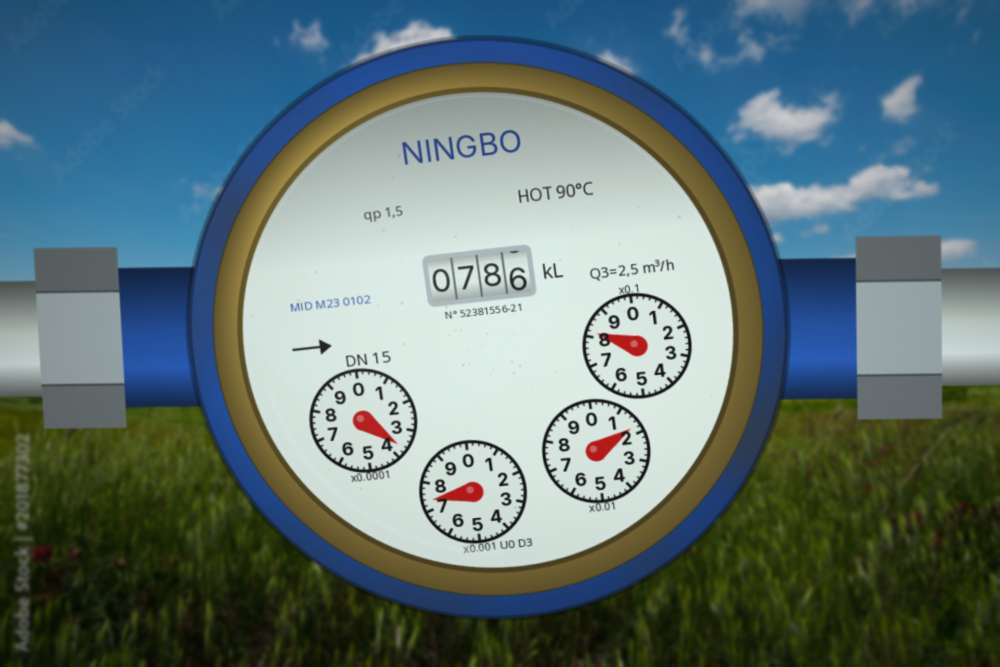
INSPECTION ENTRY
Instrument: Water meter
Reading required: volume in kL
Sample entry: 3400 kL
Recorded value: 785.8173 kL
